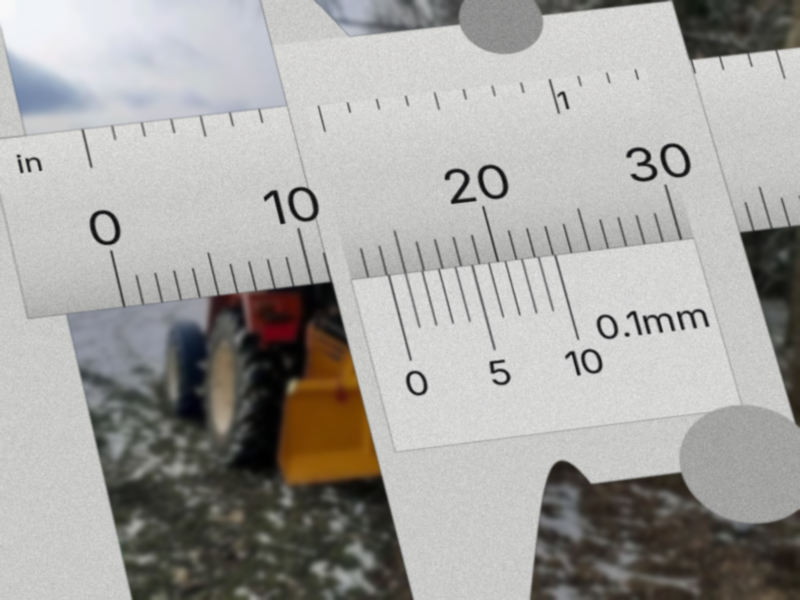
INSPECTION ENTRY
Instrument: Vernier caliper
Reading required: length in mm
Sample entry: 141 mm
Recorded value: 14.1 mm
